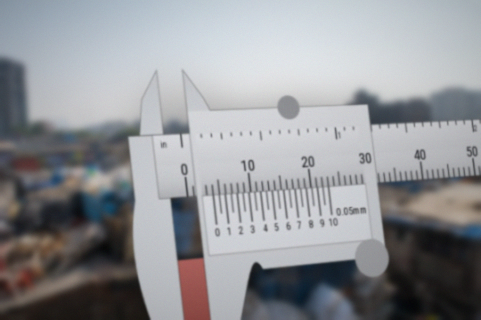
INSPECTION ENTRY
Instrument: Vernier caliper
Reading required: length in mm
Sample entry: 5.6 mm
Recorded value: 4.0 mm
